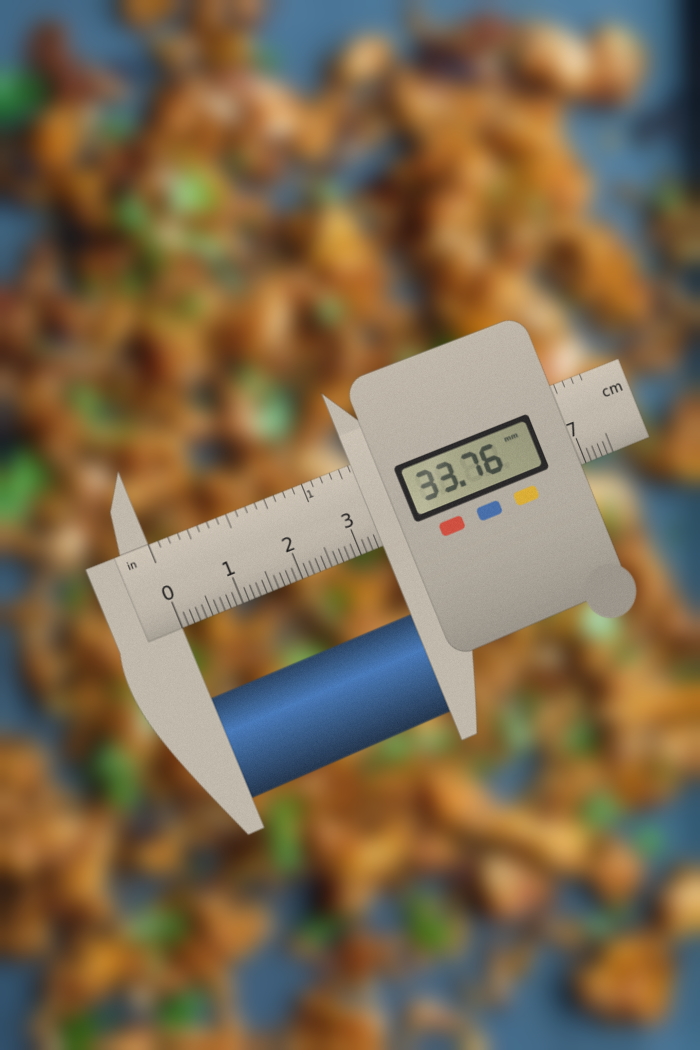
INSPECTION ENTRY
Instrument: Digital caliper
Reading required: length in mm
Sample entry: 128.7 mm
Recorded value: 33.76 mm
